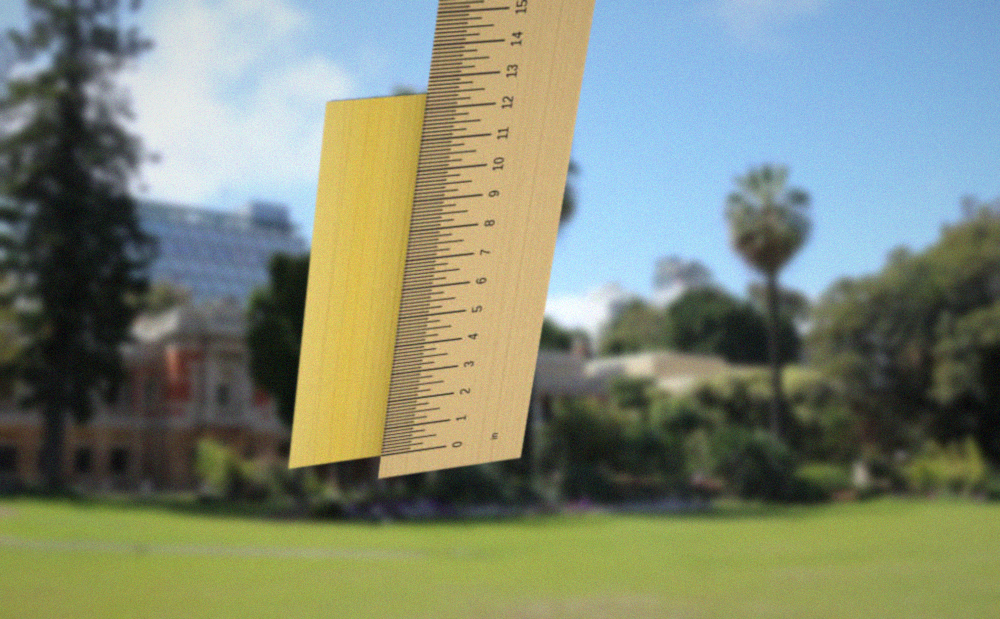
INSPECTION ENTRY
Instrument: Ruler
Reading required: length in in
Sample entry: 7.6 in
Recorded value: 12.5 in
